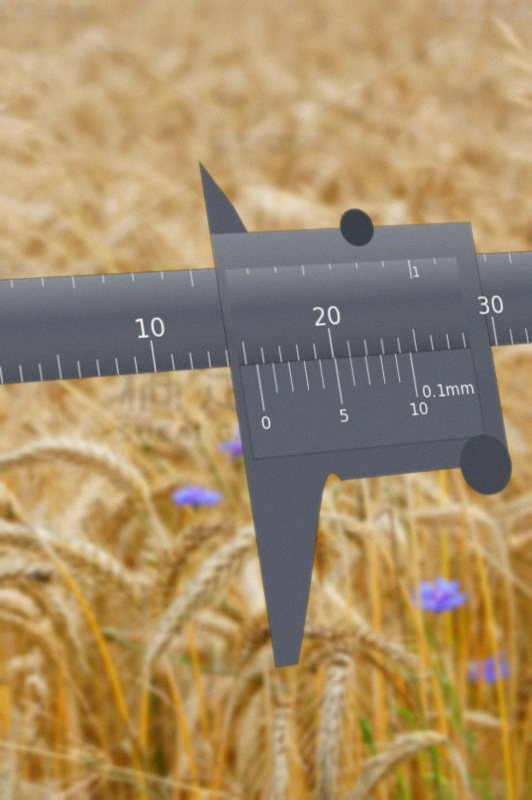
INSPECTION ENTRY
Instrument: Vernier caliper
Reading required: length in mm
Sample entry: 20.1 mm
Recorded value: 15.6 mm
